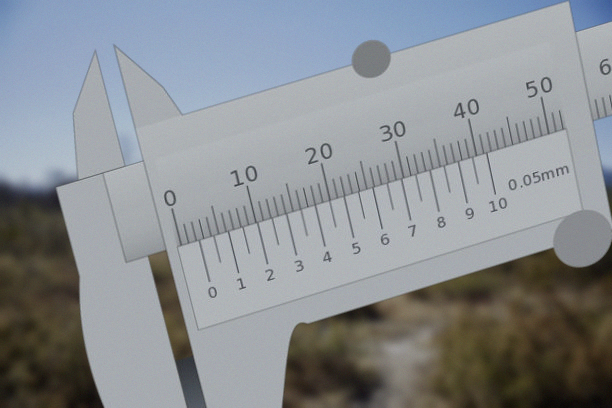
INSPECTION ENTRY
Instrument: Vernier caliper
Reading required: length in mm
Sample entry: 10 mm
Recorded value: 2.4 mm
